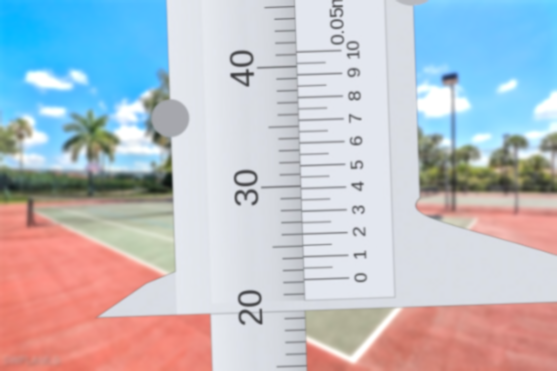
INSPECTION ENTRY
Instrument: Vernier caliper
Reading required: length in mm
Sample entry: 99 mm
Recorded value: 22.2 mm
